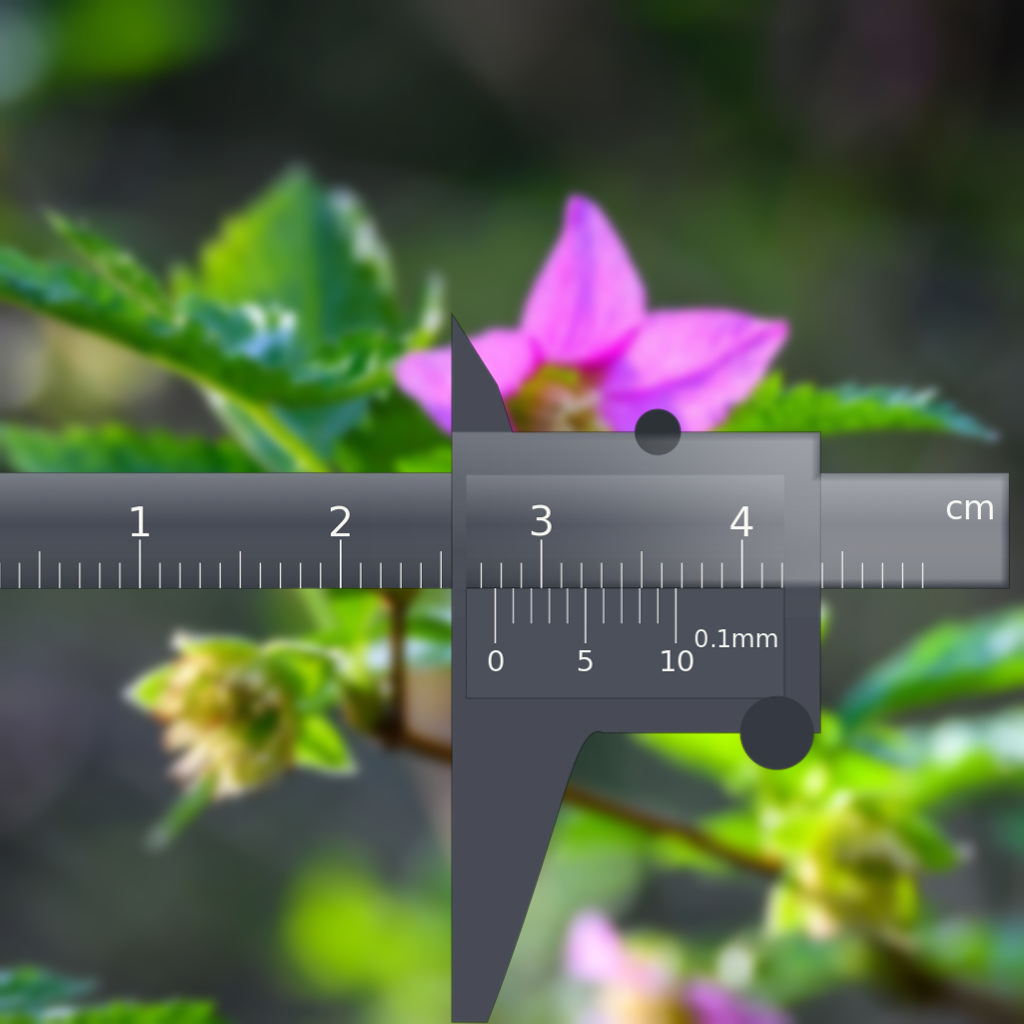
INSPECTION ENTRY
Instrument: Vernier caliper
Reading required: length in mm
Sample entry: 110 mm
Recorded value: 27.7 mm
